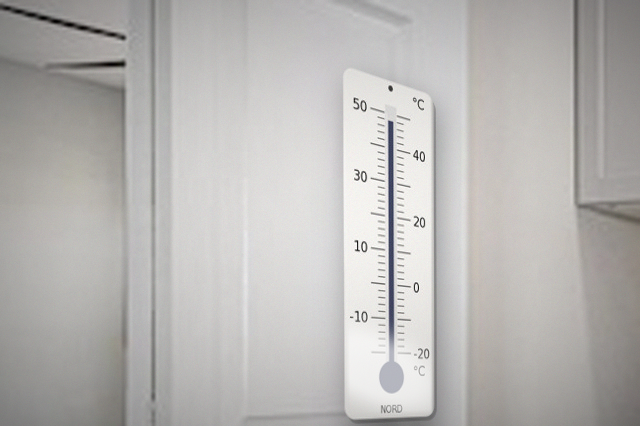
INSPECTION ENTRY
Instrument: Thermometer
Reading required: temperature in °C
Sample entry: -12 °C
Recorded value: 48 °C
